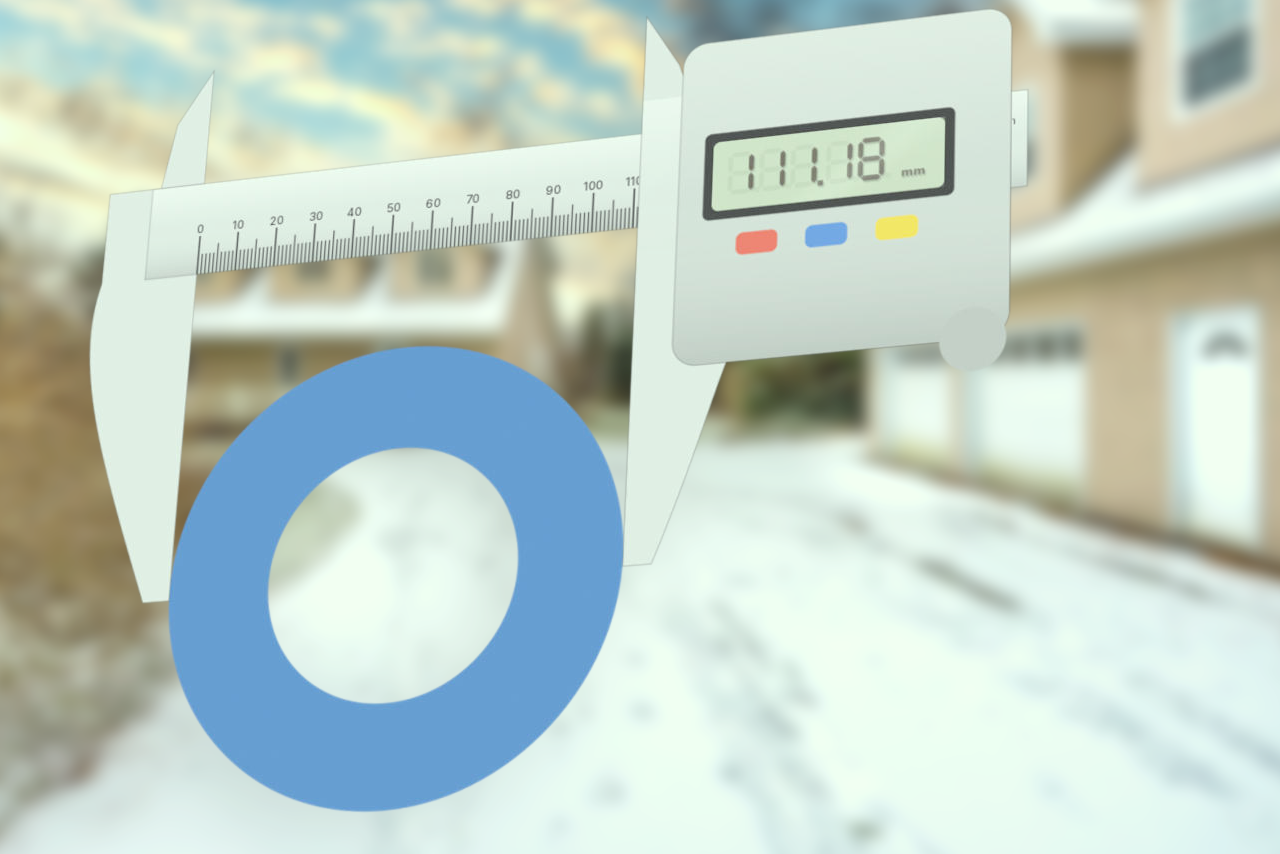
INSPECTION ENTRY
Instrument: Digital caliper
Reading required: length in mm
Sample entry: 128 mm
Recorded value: 111.18 mm
